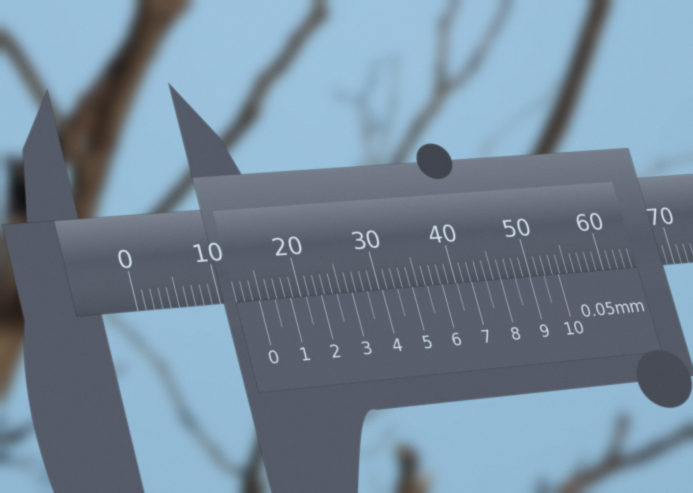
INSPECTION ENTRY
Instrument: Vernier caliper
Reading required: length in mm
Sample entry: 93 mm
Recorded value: 14.8 mm
